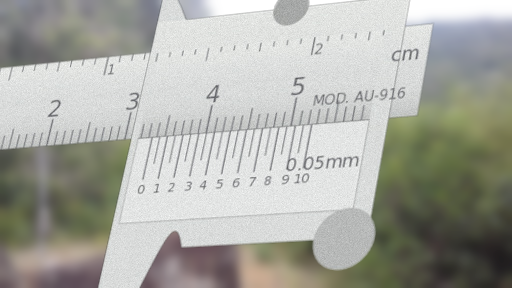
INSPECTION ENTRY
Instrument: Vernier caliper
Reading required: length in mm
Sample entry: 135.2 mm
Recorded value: 33.4 mm
